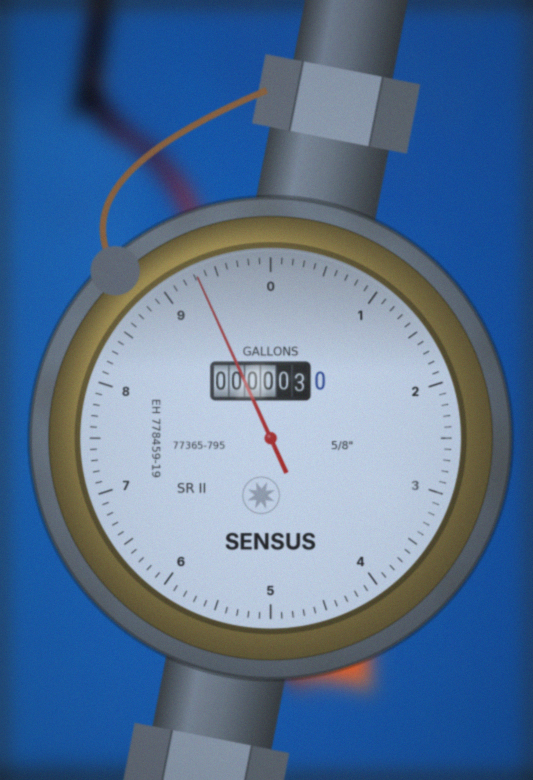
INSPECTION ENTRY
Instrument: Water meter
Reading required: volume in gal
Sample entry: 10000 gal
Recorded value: 29.3 gal
